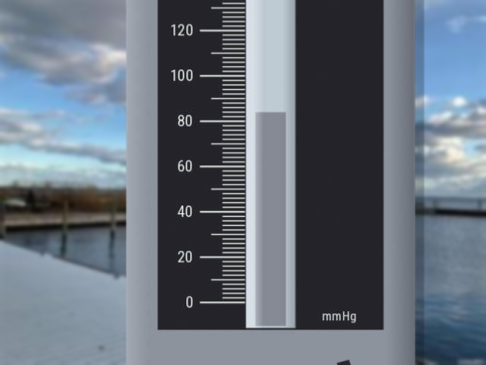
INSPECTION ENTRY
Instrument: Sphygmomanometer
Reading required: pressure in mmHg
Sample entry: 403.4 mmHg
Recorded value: 84 mmHg
